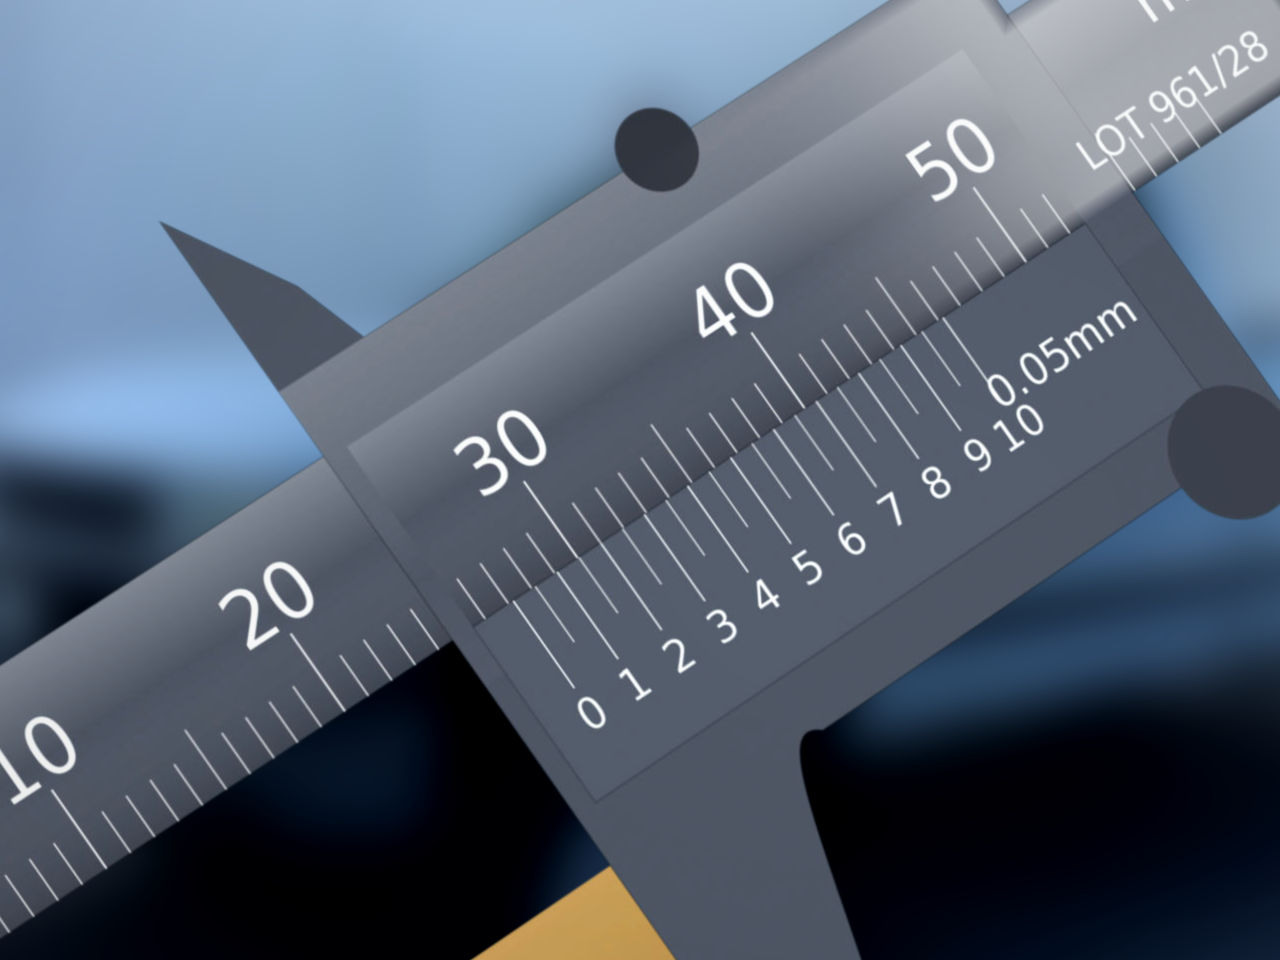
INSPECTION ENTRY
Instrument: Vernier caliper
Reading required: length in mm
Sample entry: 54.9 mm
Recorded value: 27.2 mm
